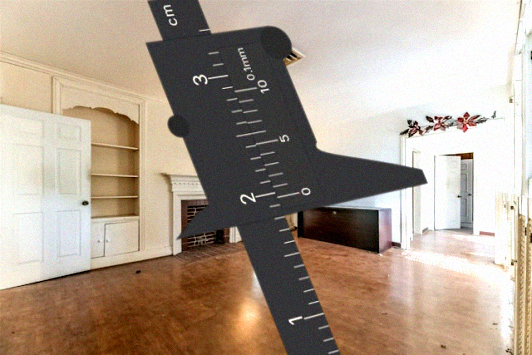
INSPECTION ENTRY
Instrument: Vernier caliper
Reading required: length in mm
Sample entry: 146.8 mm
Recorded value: 19.6 mm
